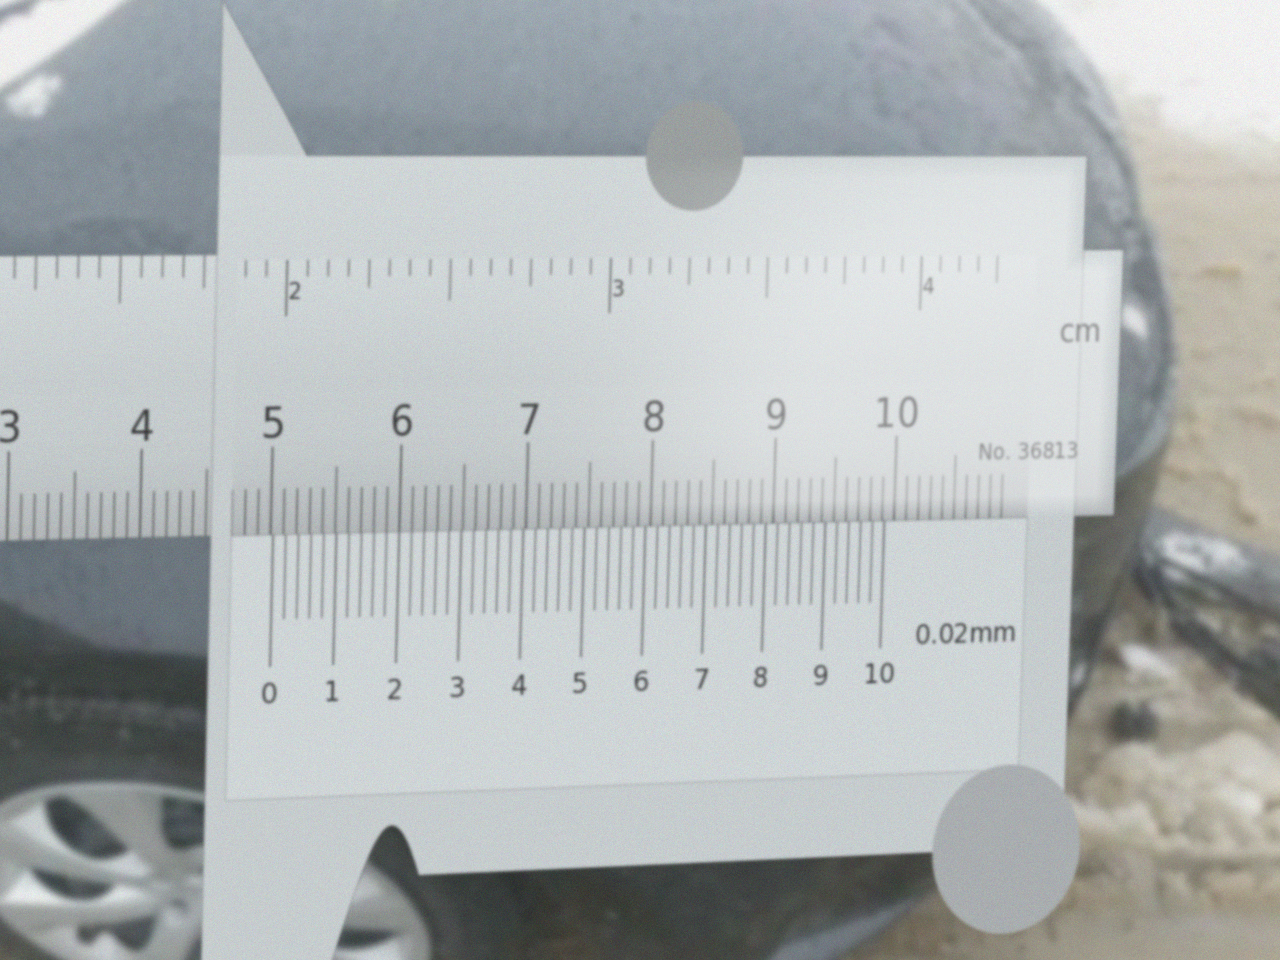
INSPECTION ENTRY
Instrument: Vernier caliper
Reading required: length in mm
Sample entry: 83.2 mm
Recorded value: 50.2 mm
